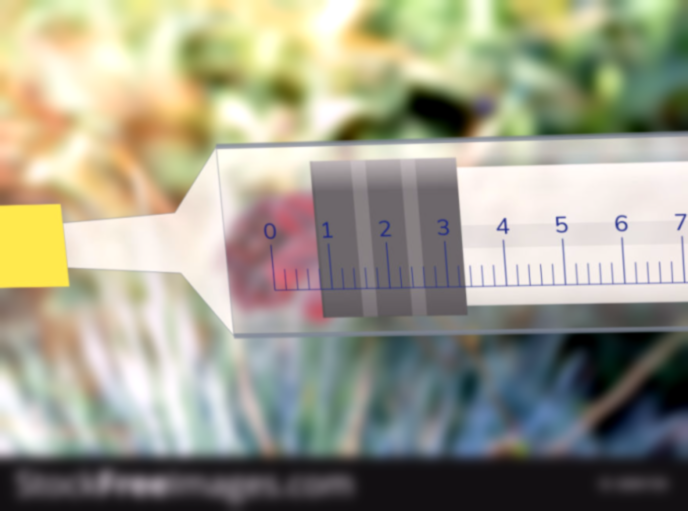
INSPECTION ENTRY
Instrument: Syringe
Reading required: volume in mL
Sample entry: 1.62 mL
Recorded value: 0.8 mL
